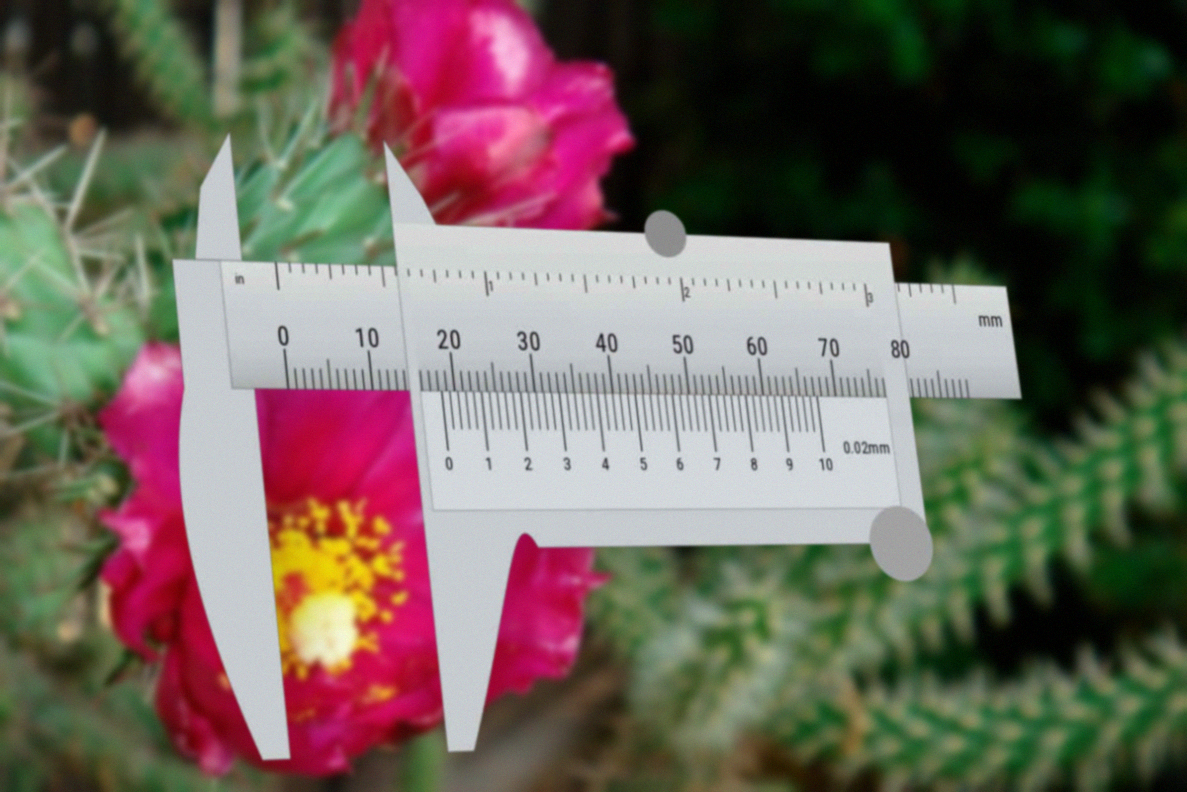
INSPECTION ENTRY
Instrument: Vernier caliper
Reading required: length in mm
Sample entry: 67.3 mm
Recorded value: 18.4 mm
